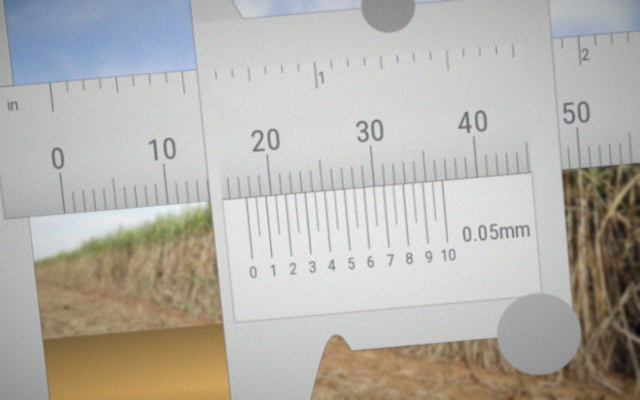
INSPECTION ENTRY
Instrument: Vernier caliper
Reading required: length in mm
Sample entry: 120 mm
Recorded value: 17.6 mm
